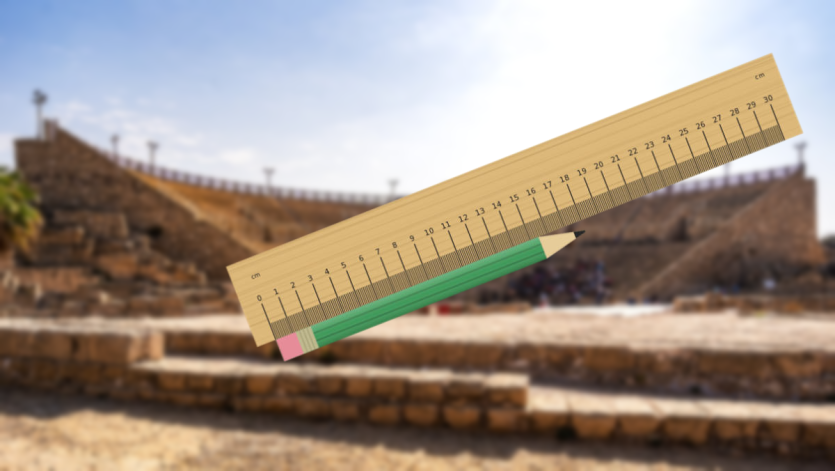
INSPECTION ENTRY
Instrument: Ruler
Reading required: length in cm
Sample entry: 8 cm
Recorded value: 18 cm
